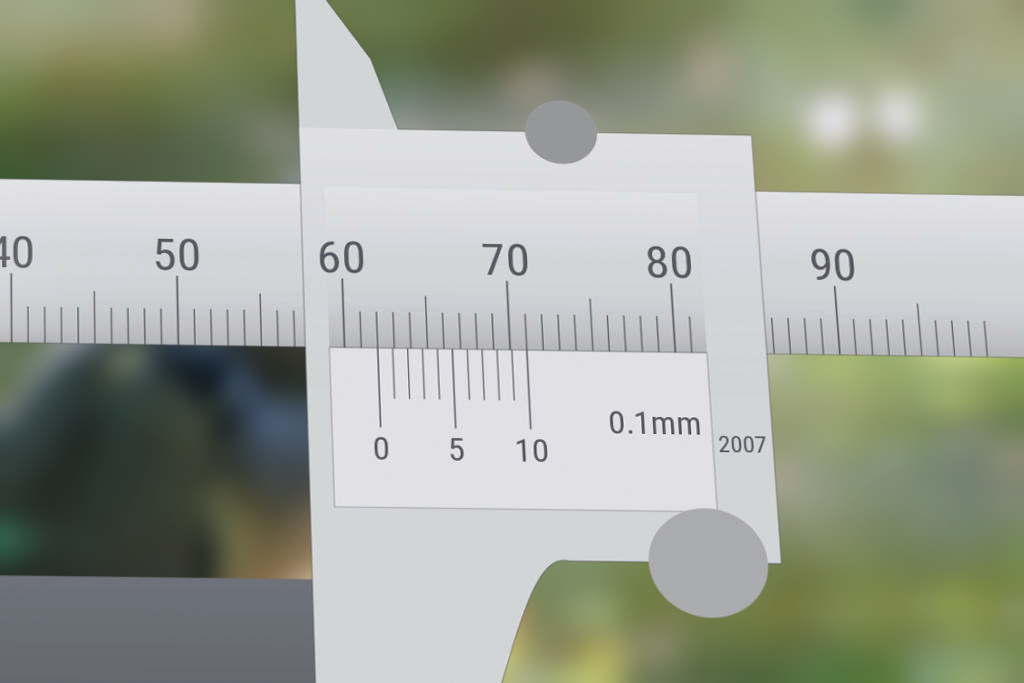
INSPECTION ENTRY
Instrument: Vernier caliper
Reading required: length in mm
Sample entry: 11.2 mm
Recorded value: 62.0 mm
